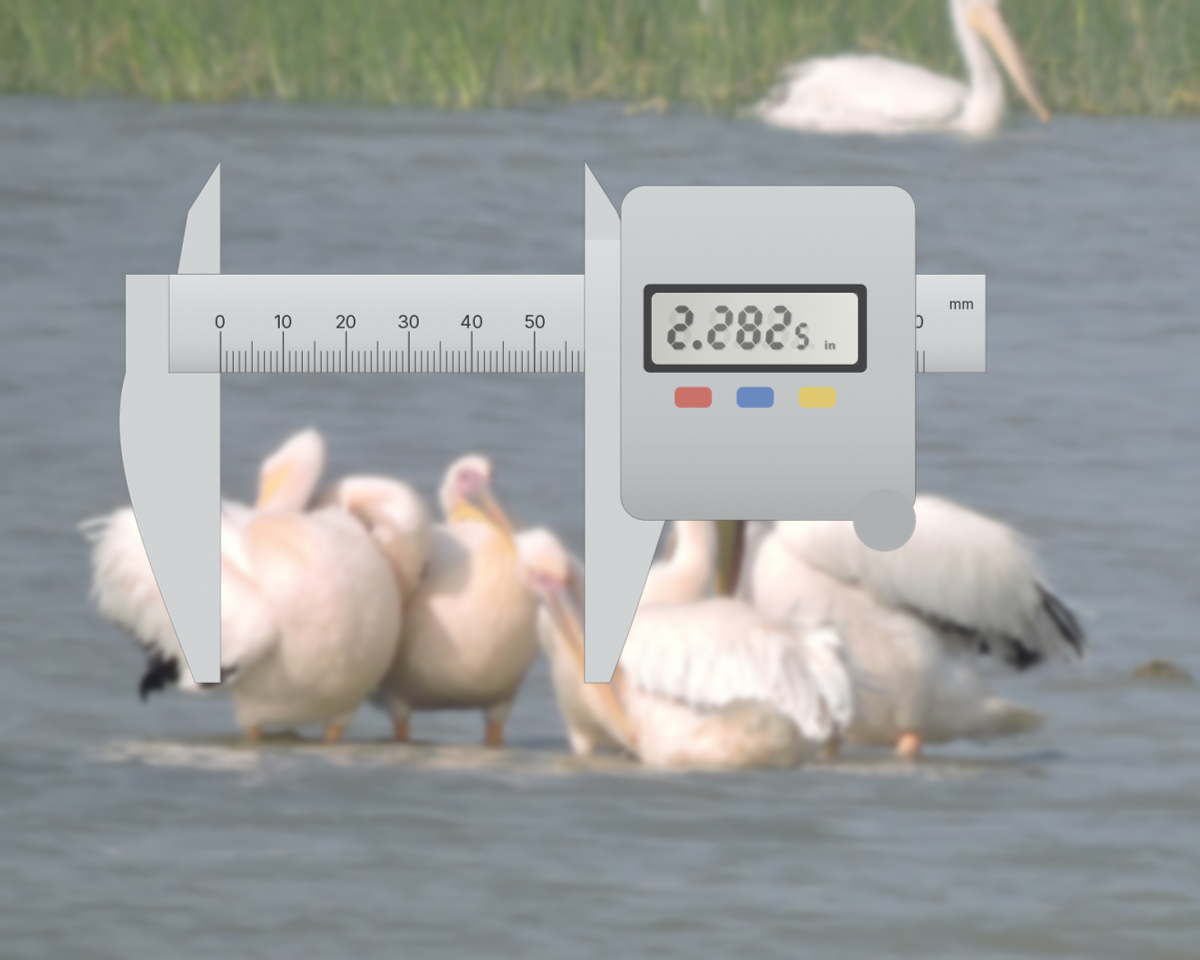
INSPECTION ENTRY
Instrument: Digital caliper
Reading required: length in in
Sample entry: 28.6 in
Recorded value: 2.2825 in
